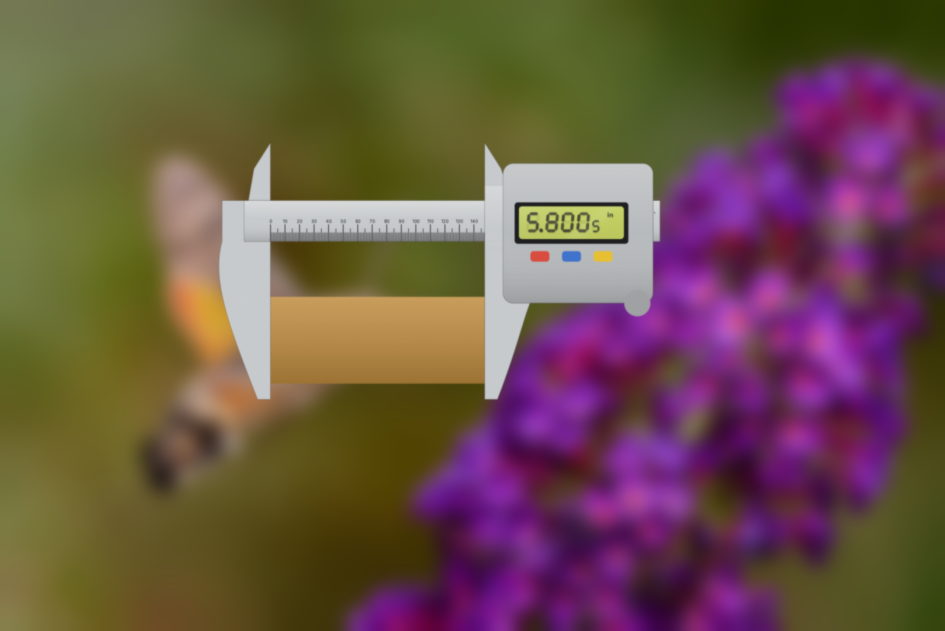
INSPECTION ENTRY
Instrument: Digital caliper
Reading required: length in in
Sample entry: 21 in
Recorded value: 5.8005 in
